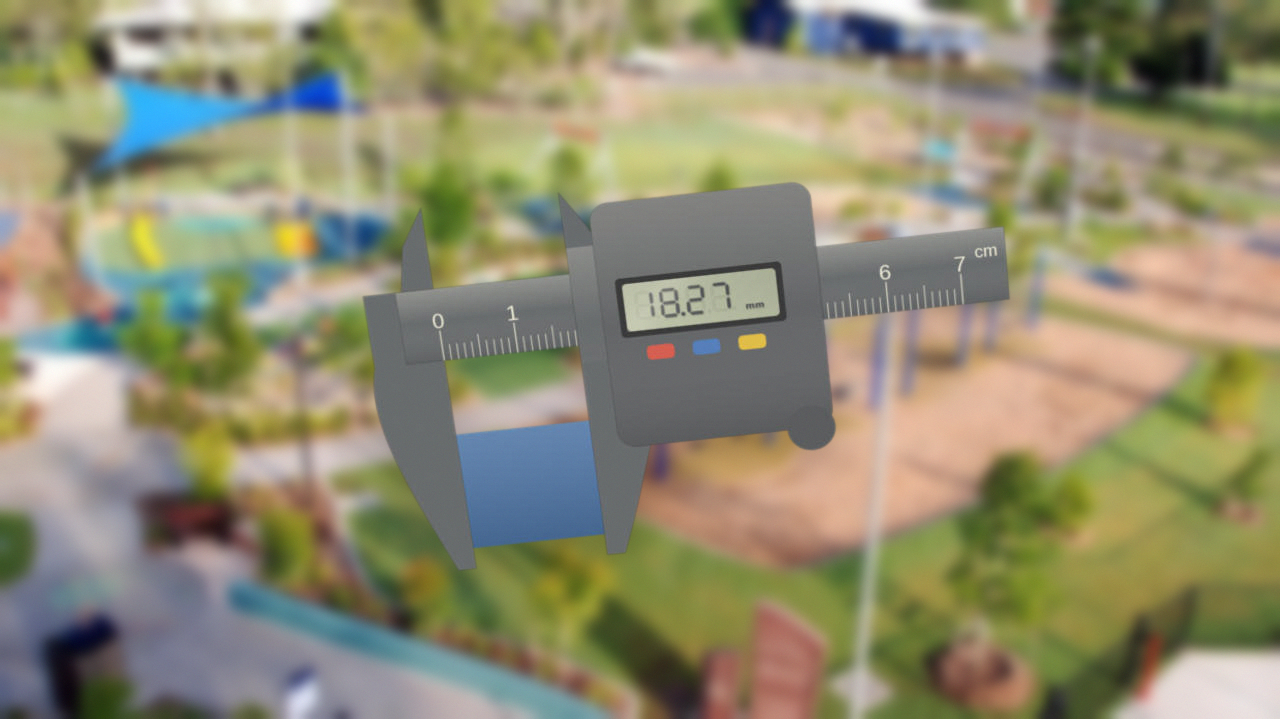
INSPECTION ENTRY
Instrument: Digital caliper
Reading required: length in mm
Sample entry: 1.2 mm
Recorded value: 18.27 mm
